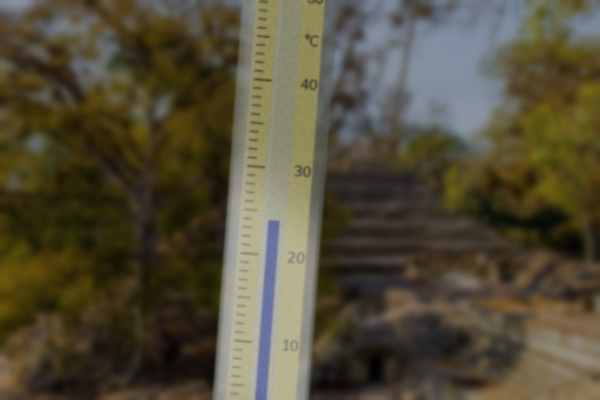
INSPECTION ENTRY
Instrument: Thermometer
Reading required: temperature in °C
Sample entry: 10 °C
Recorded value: 24 °C
